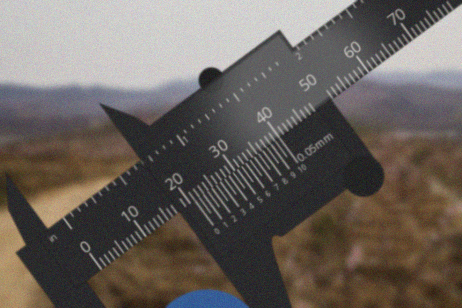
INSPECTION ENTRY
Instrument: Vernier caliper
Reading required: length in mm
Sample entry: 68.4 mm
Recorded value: 21.0 mm
